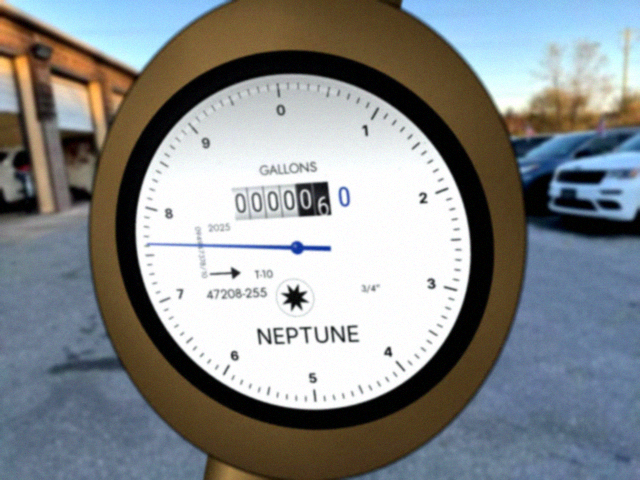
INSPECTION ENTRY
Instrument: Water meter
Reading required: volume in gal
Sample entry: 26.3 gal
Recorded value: 57.6 gal
